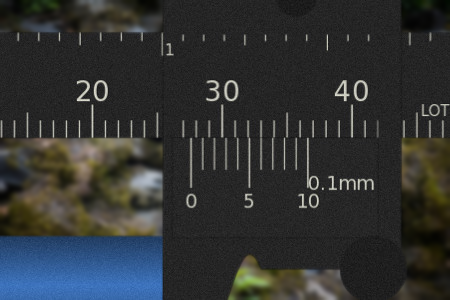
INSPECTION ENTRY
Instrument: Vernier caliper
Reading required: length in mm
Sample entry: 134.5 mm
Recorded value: 27.6 mm
